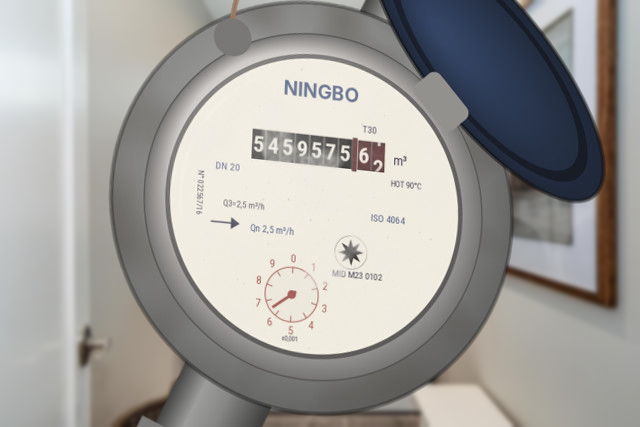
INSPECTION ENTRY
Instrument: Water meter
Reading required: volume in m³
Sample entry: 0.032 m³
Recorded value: 5459575.616 m³
